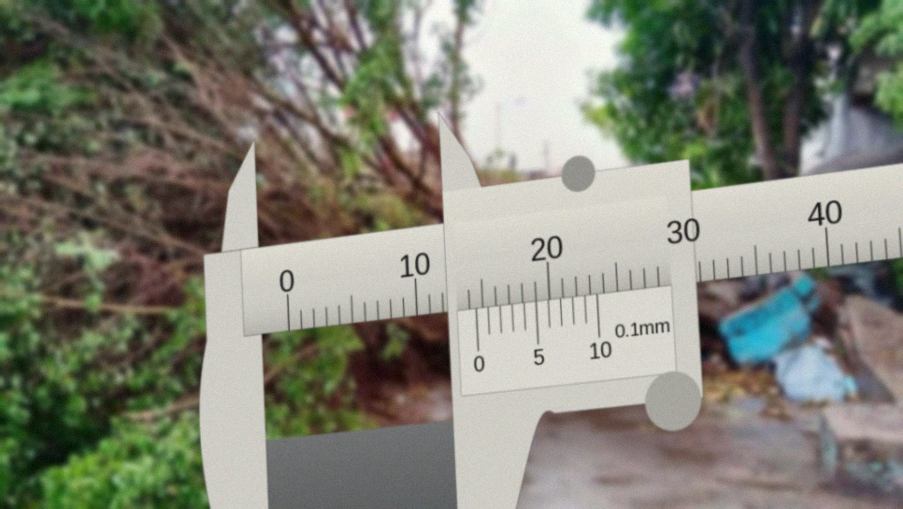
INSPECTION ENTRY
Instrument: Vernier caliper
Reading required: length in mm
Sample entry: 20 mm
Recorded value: 14.5 mm
